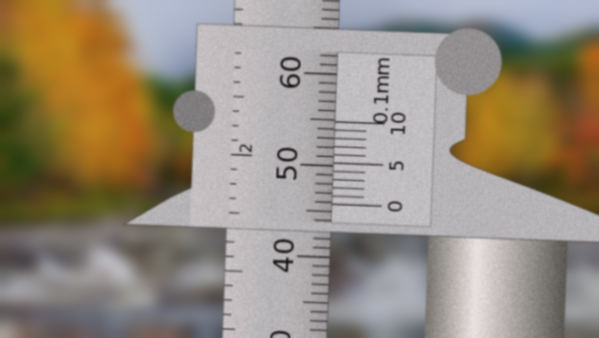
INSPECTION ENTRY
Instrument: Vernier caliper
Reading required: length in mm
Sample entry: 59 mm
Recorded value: 45.8 mm
